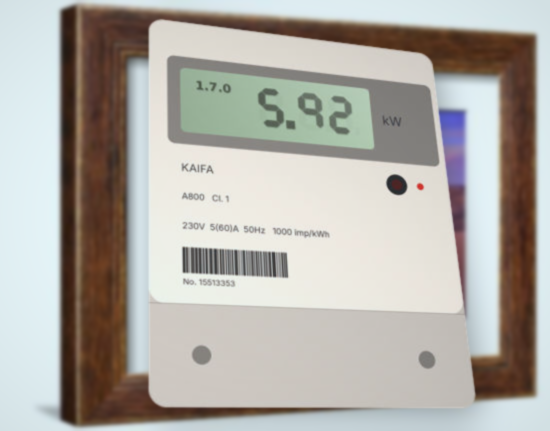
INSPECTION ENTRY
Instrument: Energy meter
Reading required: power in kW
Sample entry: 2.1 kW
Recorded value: 5.92 kW
